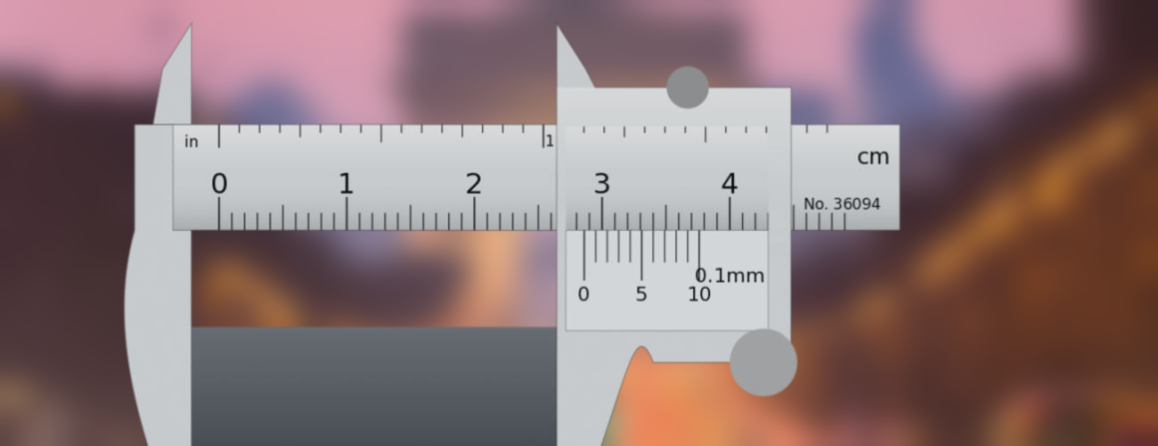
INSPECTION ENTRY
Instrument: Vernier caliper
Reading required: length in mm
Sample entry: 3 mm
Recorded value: 28.6 mm
